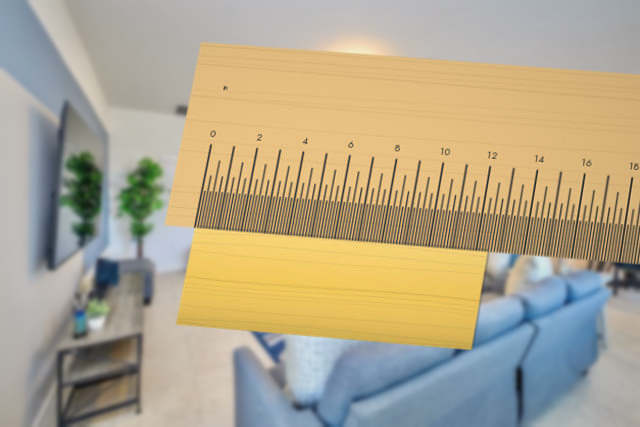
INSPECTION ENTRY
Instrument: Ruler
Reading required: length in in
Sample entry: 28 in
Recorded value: 12.5 in
